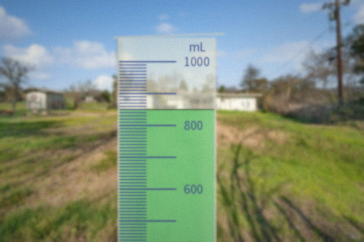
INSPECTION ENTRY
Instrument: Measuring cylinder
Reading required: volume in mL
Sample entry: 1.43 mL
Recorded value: 850 mL
